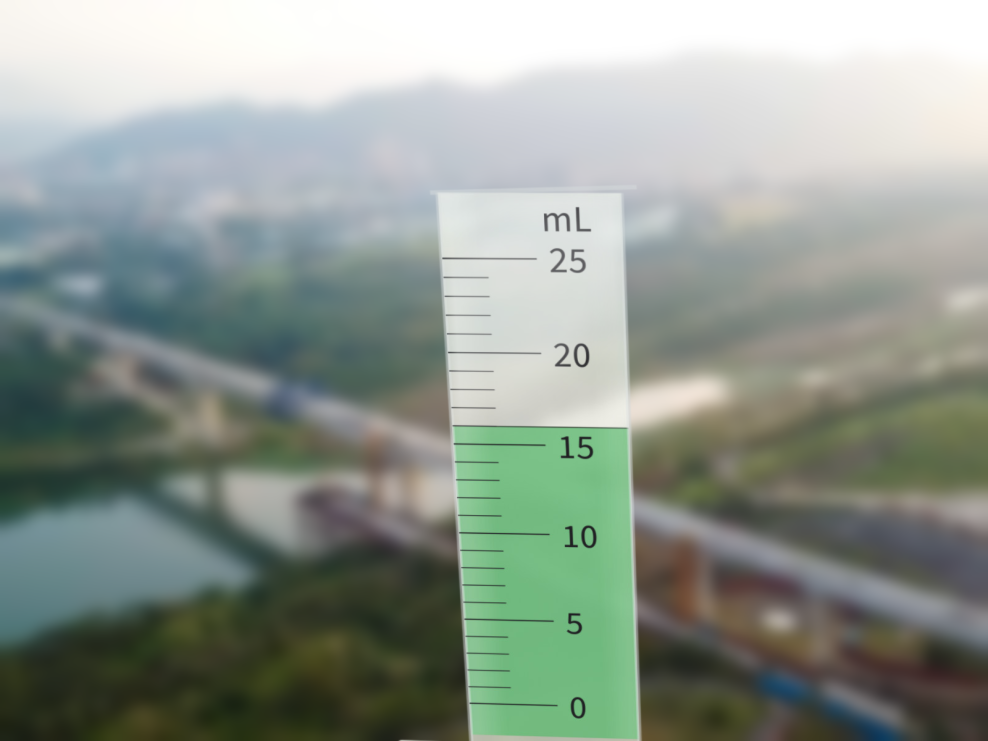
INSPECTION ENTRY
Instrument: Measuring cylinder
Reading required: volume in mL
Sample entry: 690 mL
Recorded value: 16 mL
